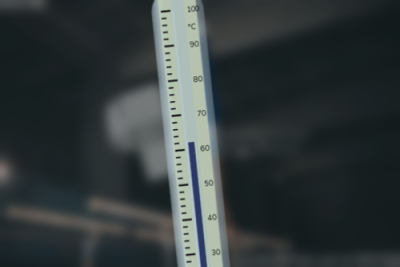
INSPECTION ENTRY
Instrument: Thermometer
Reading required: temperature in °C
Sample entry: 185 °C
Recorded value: 62 °C
